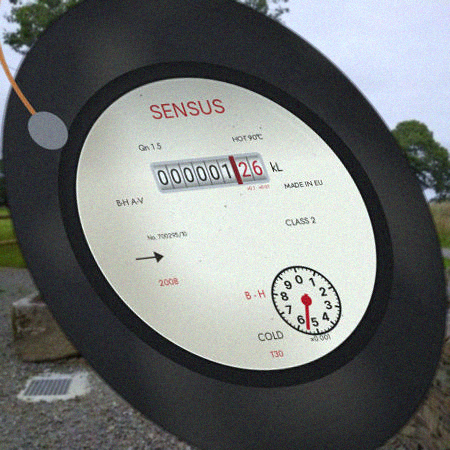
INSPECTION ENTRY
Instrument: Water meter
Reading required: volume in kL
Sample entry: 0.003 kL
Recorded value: 1.265 kL
